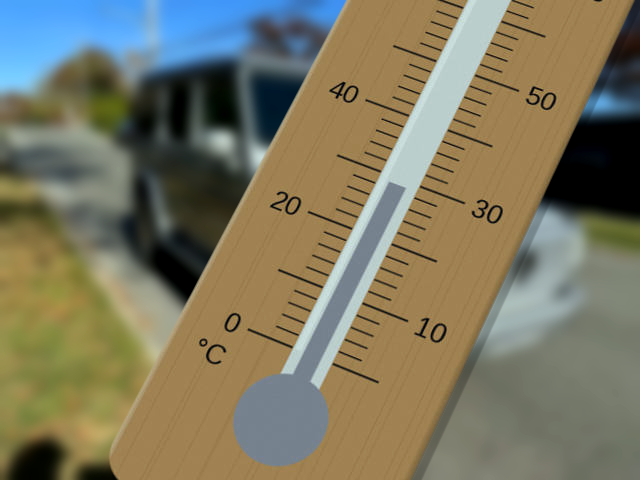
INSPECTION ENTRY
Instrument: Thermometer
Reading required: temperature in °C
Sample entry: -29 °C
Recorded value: 29 °C
